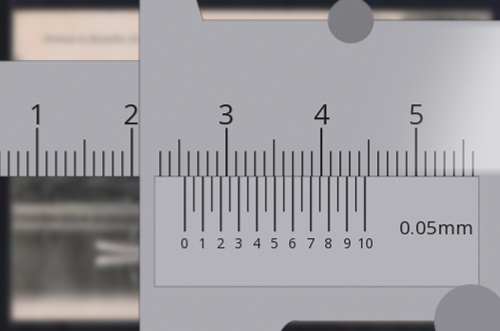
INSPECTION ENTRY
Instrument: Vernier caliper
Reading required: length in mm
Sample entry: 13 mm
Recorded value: 25.6 mm
